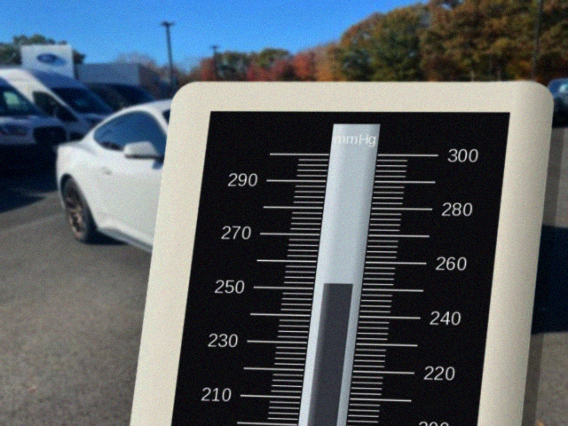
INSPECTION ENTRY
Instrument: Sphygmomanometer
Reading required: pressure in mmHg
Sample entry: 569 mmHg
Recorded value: 252 mmHg
